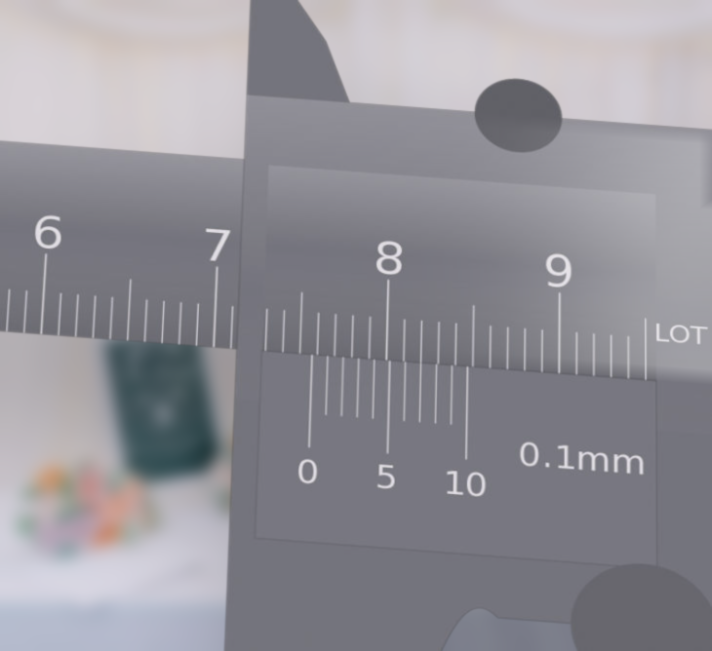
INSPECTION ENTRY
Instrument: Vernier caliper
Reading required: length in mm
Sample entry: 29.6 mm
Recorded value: 75.7 mm
